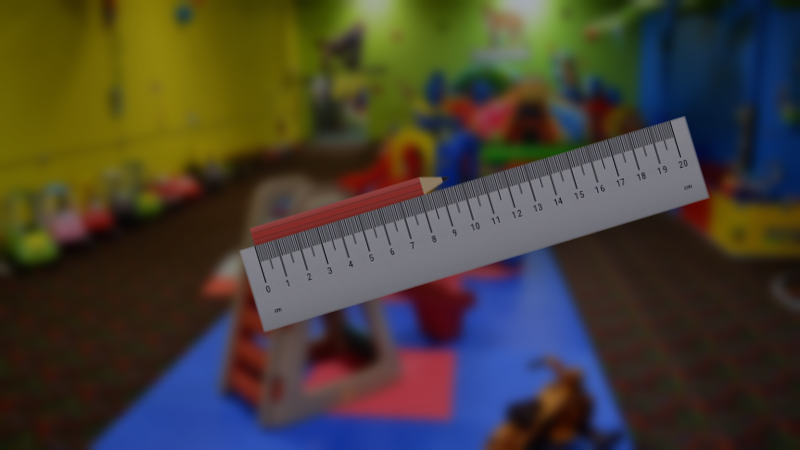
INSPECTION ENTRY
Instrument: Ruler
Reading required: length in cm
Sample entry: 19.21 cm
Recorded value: 9.5 cm
